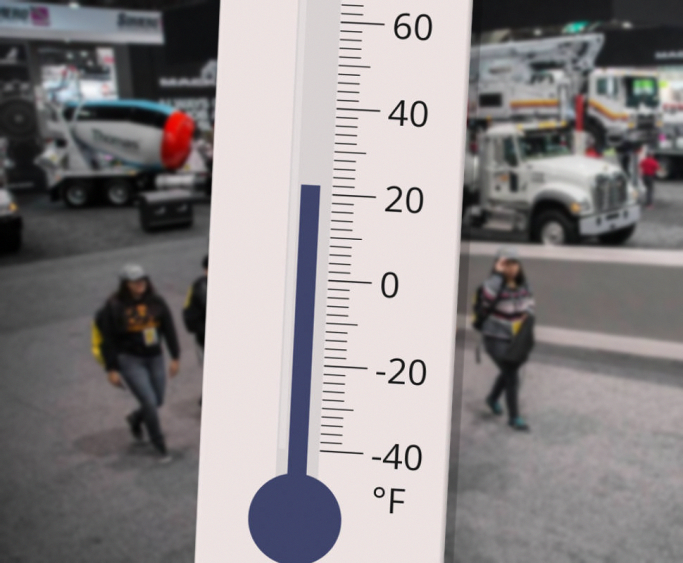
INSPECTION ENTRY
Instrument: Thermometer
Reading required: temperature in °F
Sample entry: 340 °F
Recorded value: 22 °F
